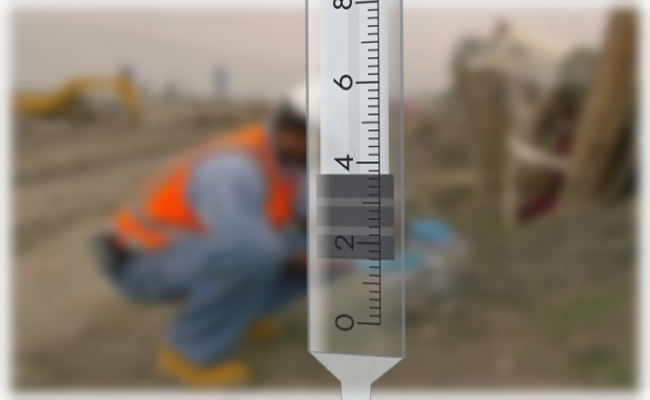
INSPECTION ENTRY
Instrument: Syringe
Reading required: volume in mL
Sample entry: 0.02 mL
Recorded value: 1.6 mL
